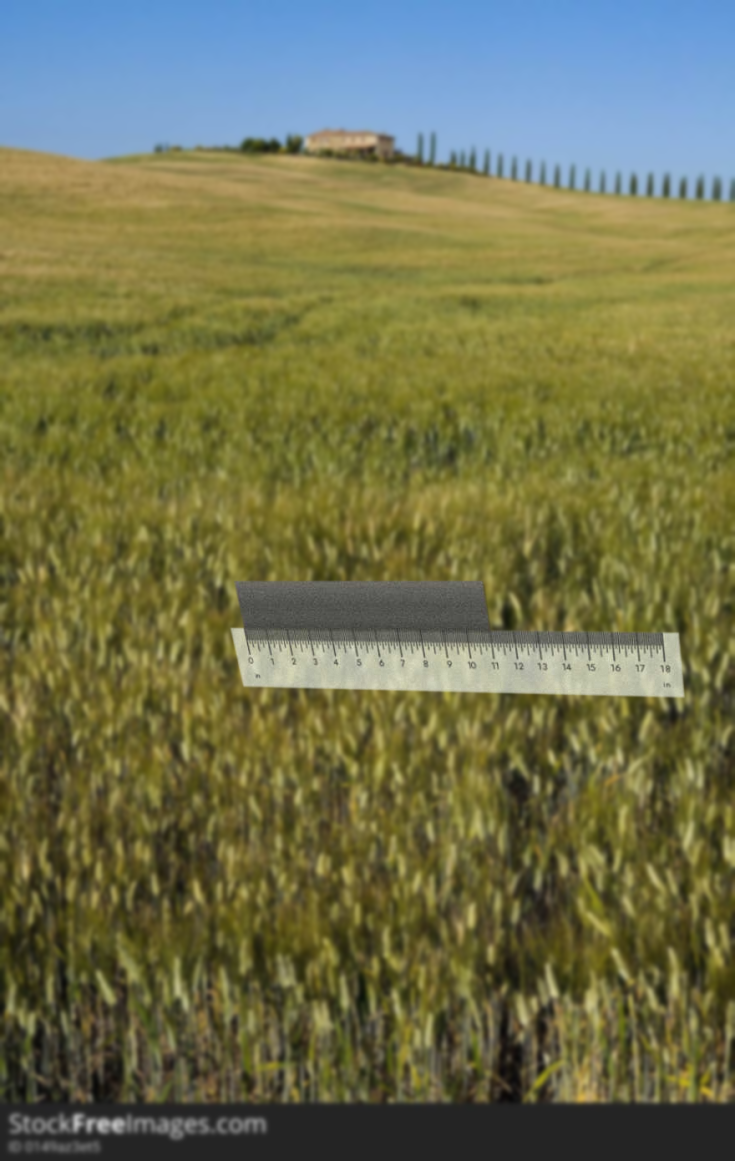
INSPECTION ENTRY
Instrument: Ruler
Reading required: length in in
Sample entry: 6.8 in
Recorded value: 11 in
